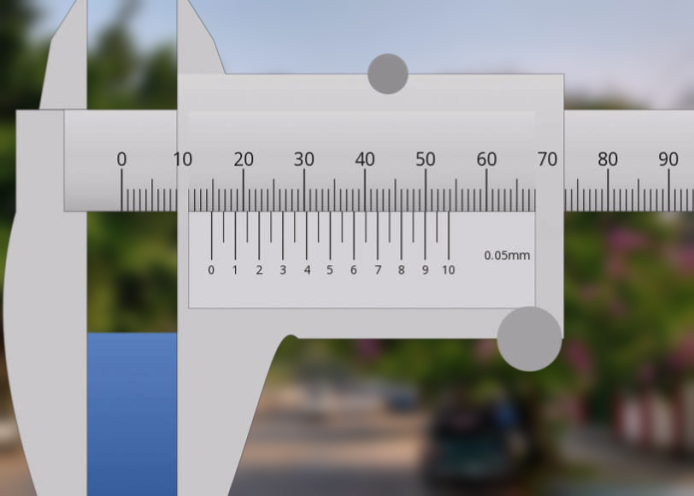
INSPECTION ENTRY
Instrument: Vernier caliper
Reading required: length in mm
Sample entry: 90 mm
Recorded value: 14.8 mm
